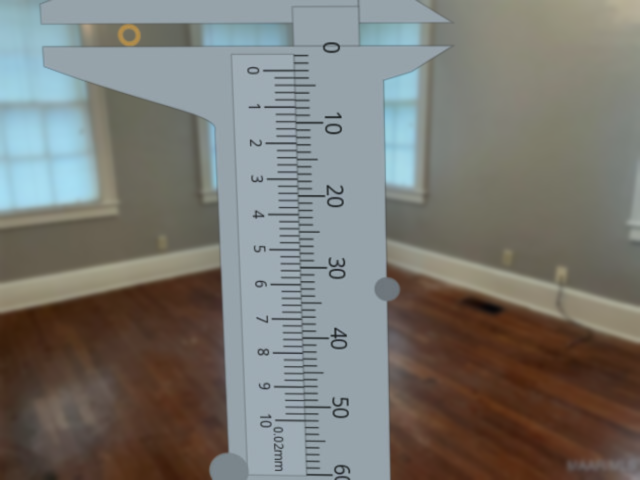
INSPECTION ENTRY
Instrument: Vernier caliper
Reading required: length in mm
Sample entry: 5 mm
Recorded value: 3.0 mm
